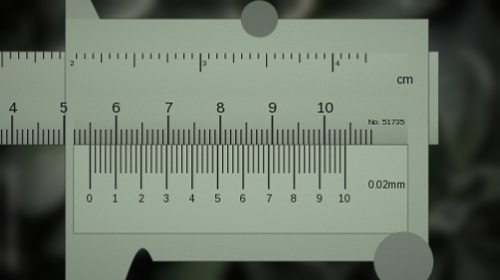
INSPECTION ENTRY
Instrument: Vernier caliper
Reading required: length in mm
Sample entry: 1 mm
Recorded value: 55.0 mm
